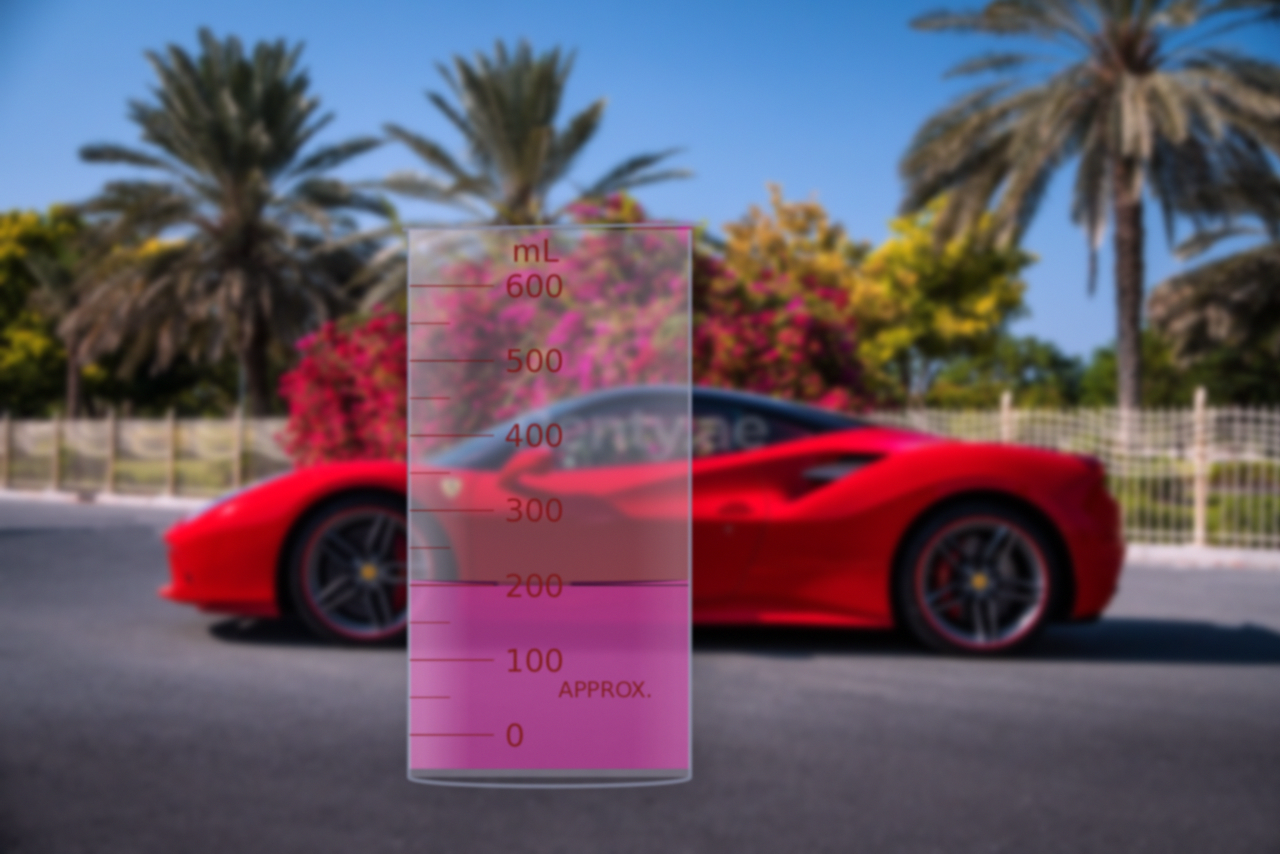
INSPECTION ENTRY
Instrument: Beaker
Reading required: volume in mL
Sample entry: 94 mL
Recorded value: 200 mL
